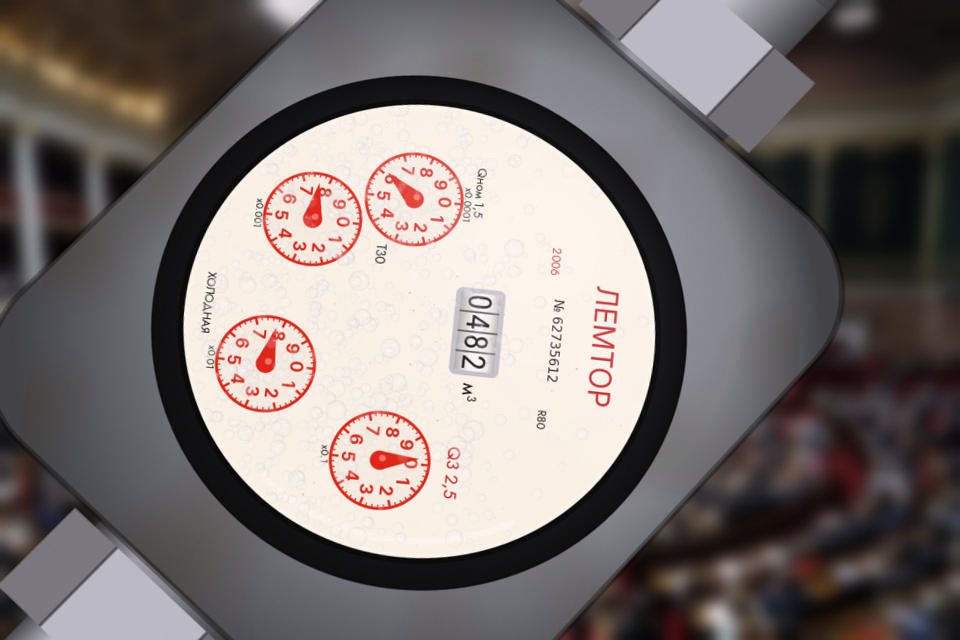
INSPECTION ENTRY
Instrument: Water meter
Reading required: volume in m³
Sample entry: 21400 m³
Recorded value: 481.9776 m³
